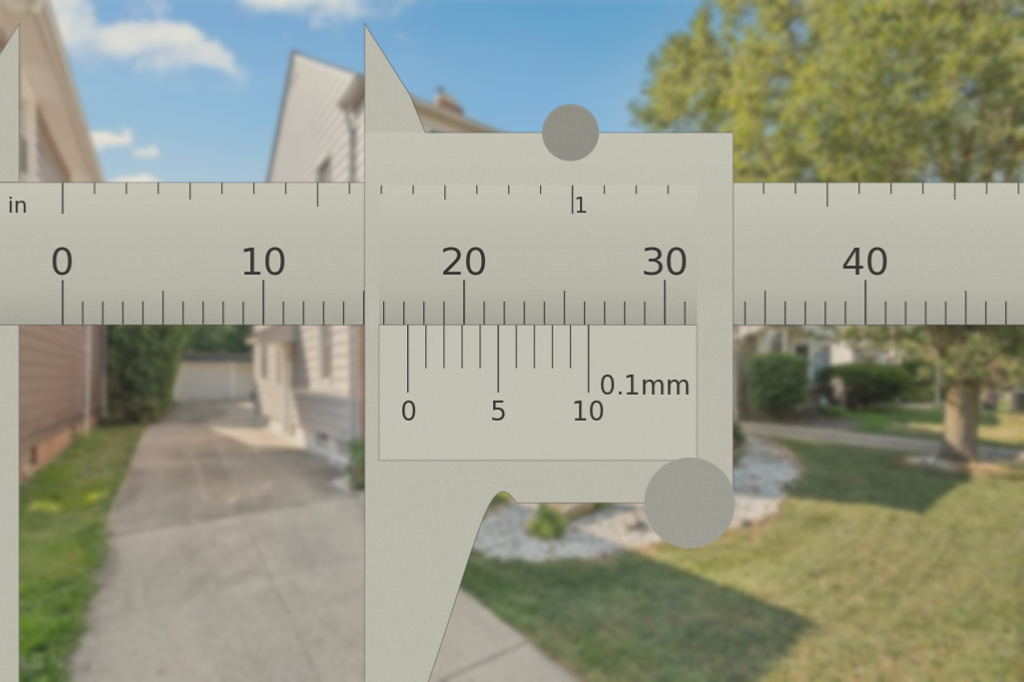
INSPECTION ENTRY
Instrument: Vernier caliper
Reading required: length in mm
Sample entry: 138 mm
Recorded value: 17.2 mm
